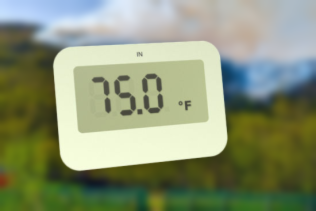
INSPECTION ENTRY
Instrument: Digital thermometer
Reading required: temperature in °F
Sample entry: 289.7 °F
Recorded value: 75.0 °F
